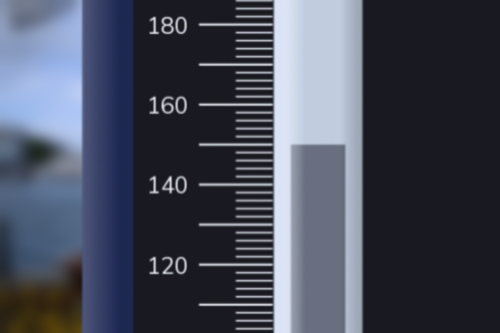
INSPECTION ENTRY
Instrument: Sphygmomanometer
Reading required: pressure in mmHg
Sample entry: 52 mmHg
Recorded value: 150 mmHg
